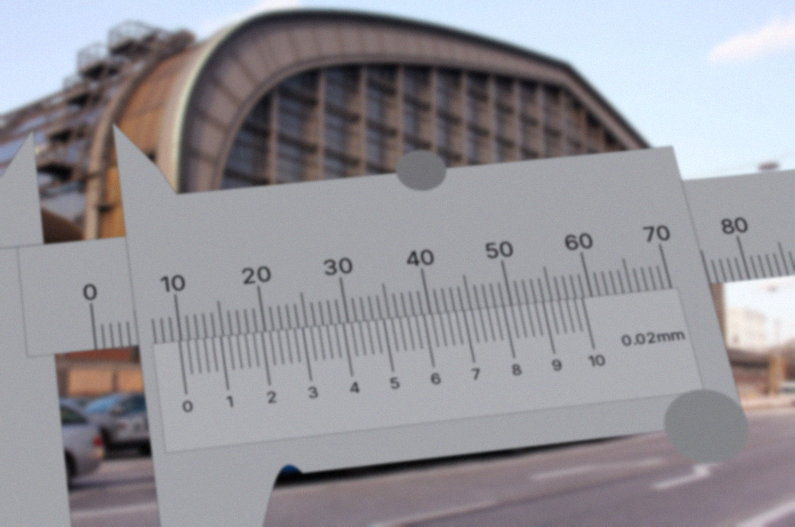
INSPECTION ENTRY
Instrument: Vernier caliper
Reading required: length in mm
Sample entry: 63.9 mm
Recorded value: 9.8 mm
